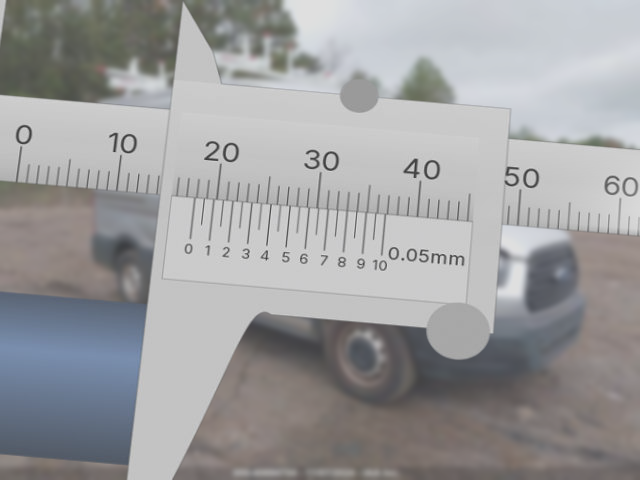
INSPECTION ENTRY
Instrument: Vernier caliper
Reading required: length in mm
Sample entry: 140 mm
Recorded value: 17.8 mm
